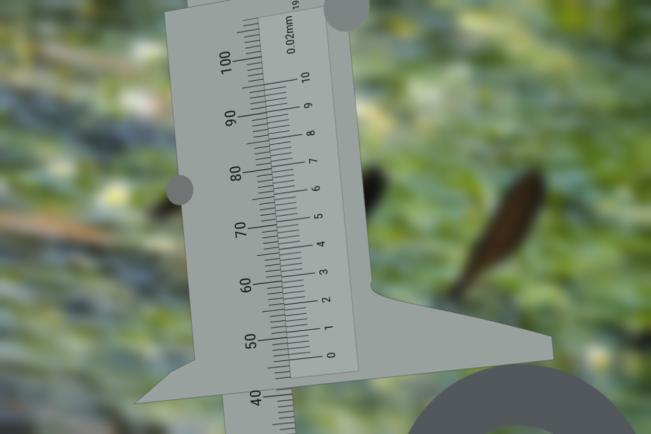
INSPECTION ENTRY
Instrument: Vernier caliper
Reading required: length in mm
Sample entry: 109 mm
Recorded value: 46.0 mm
